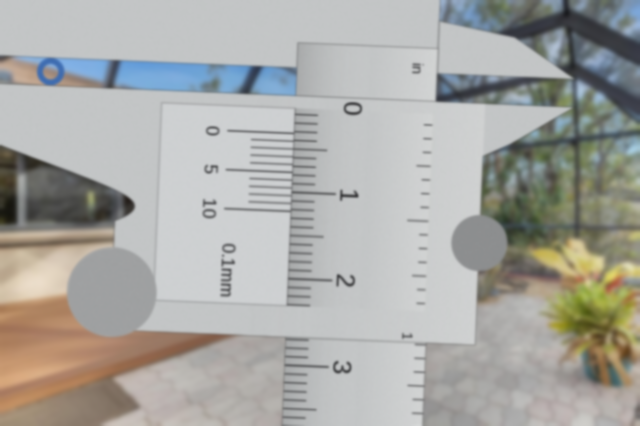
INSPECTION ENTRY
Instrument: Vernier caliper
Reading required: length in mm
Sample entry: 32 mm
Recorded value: 3.2 mm
